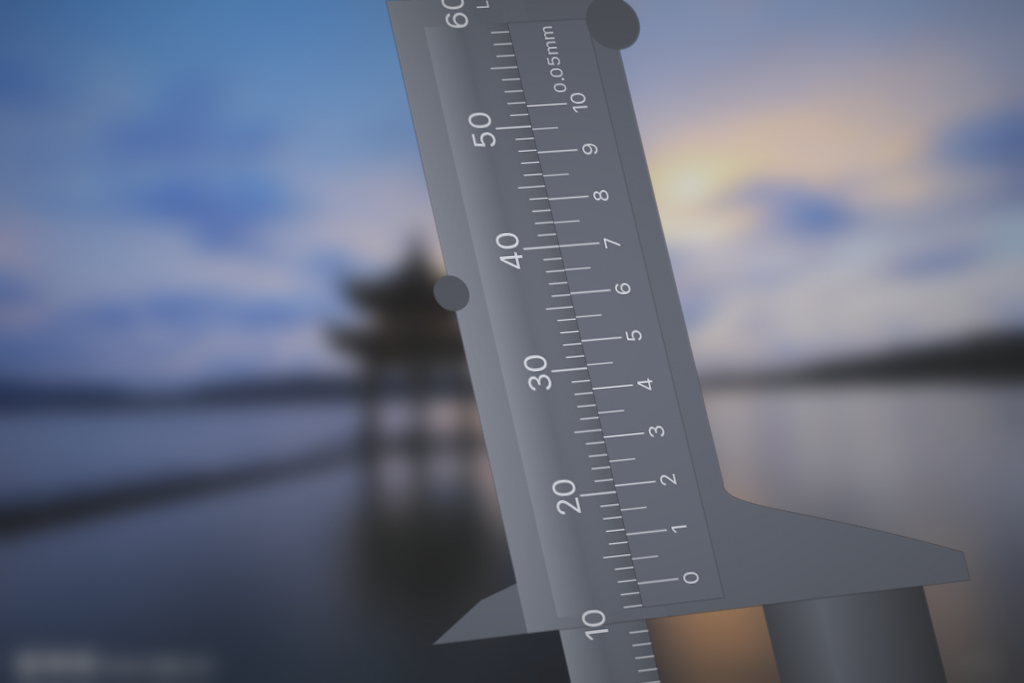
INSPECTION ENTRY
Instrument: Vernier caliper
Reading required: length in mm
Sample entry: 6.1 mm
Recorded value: 12.7 mm
